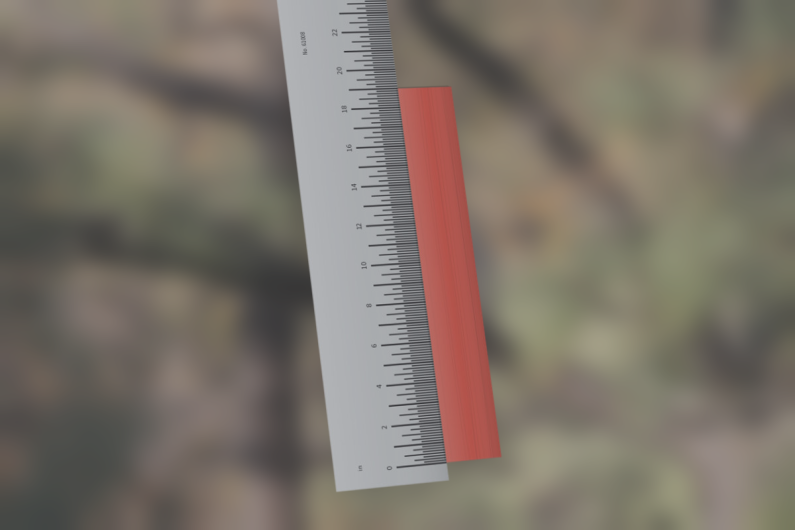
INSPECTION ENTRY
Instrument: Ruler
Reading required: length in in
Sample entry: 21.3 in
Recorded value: 19 in
